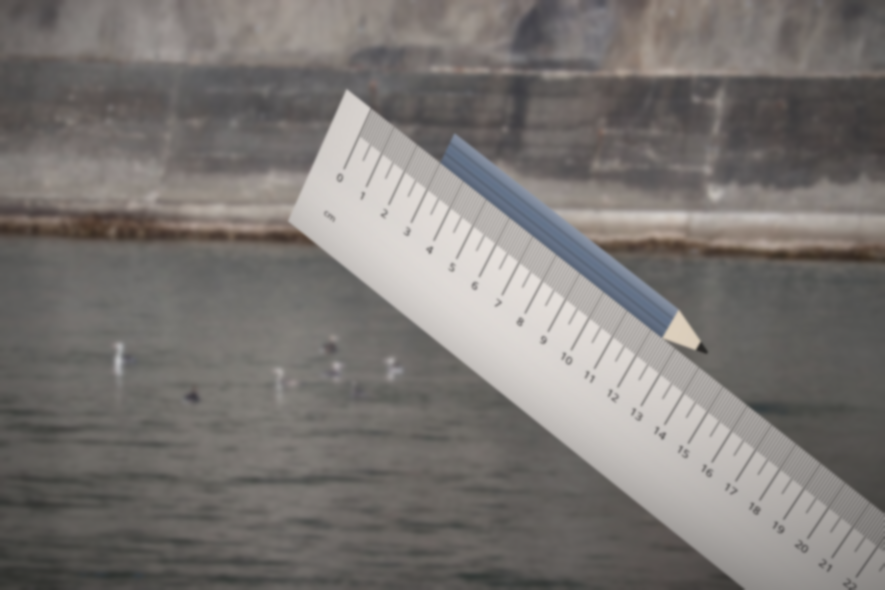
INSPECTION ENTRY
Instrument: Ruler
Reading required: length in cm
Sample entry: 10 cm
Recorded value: 11 cm
